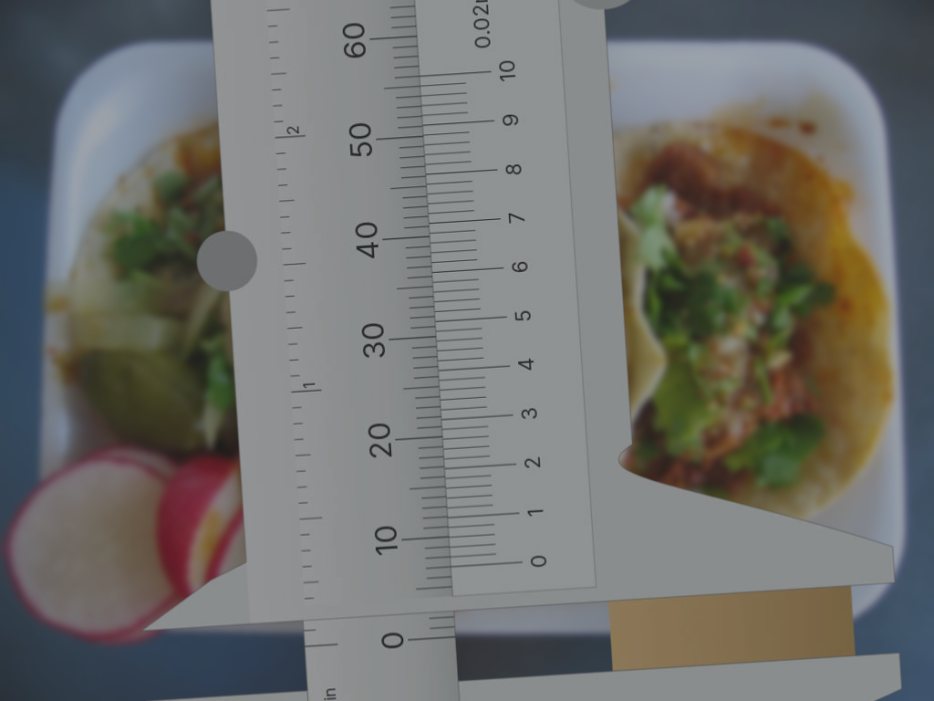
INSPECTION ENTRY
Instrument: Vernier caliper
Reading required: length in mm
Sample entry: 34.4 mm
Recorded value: 7.0 mm
